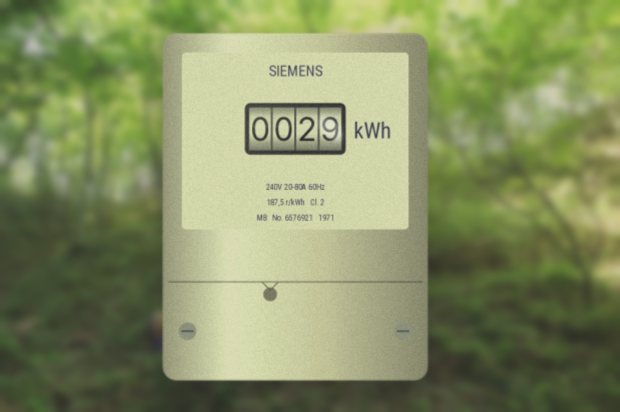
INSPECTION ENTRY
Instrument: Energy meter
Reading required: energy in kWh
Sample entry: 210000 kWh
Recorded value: 29 kWh
